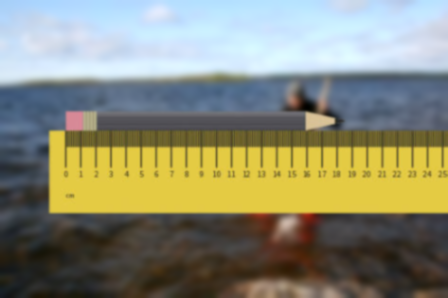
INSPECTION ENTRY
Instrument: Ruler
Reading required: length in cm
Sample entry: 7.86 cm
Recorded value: 18.5 cm
